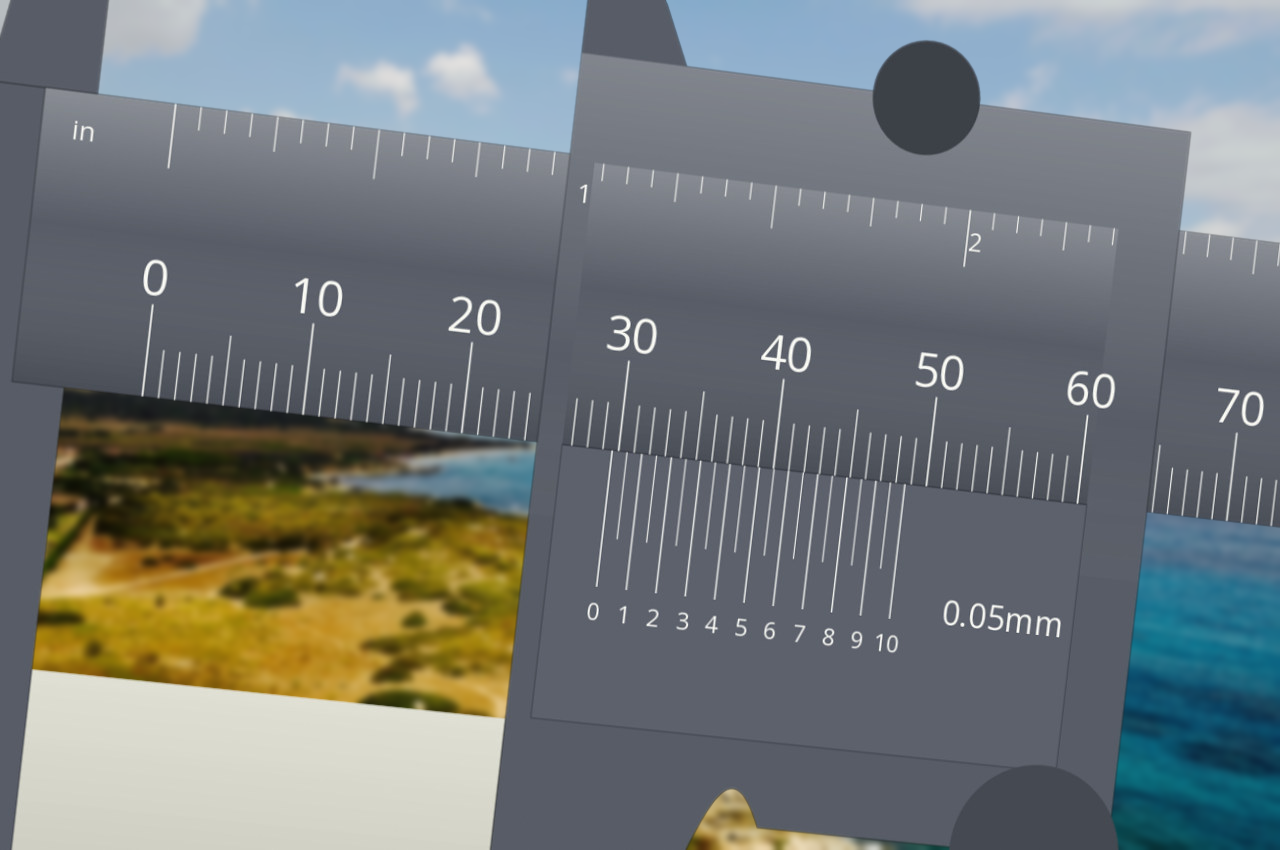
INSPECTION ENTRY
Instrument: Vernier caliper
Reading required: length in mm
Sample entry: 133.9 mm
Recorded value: 29.6 mm
